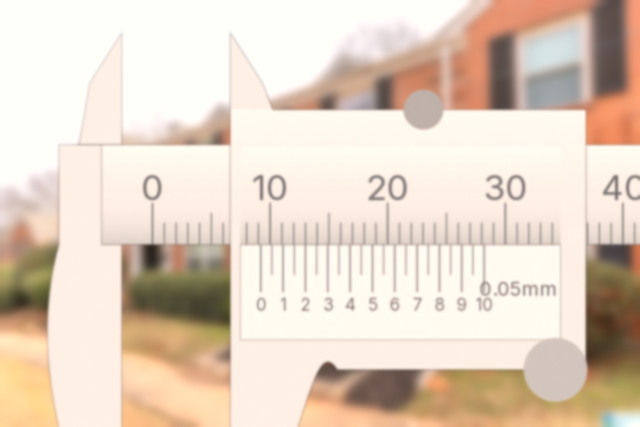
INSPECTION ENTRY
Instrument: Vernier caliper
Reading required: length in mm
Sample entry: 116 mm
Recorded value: 9.2 mm
